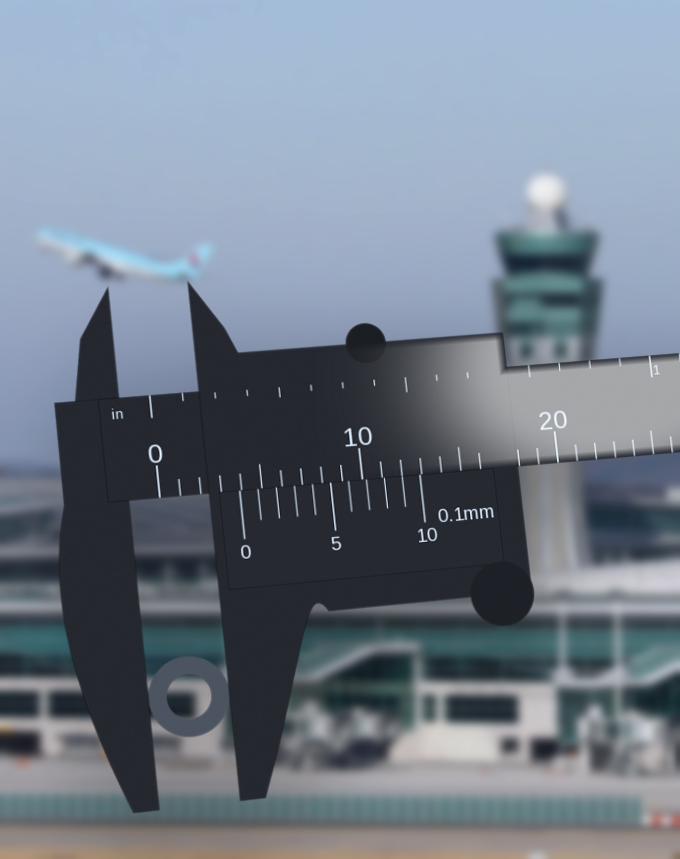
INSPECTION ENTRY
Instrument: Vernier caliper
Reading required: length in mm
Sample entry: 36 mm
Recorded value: 3.9 mm
